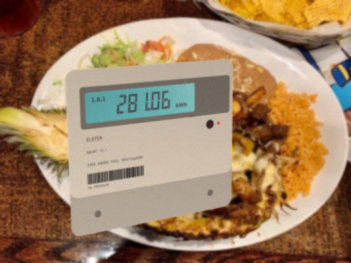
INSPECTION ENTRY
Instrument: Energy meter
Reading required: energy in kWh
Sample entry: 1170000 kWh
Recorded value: 281.06 kWh
